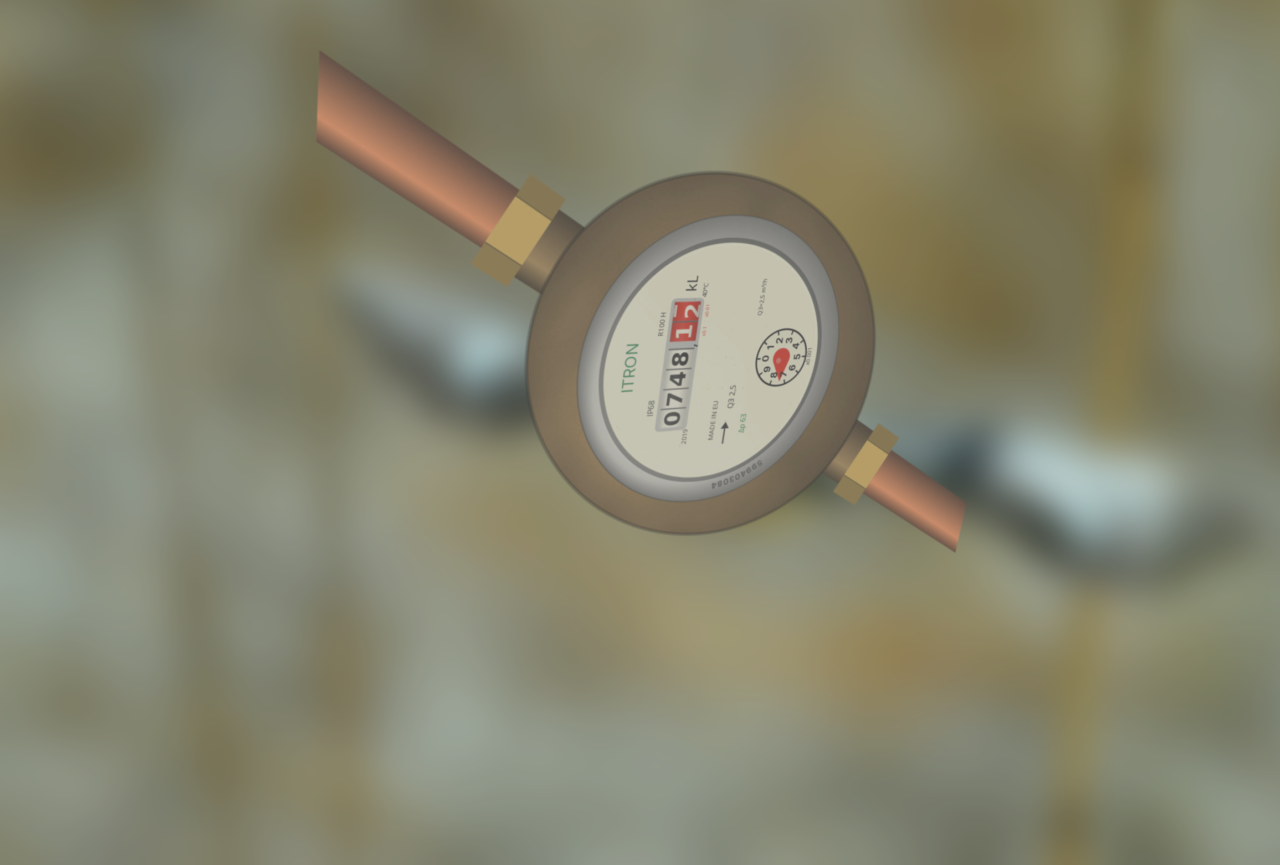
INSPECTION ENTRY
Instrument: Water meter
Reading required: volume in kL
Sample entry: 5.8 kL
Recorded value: 748.117 kL
